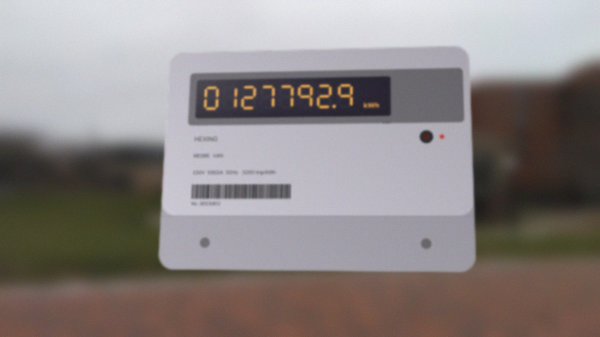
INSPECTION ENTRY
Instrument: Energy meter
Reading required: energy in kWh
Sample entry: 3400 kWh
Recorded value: 127792.9 kWh
